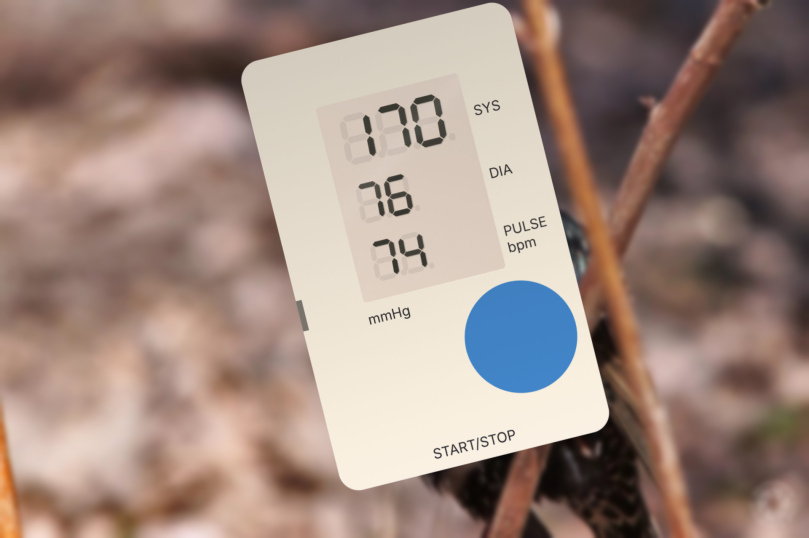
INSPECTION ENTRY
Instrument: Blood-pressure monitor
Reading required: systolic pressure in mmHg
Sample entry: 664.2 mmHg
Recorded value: 170 mmHg
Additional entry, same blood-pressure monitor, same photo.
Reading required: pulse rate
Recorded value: 74 bpm
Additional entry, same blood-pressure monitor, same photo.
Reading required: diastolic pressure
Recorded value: 76 mmHg
